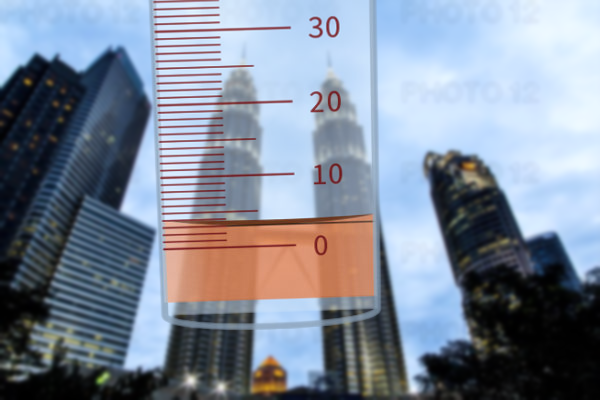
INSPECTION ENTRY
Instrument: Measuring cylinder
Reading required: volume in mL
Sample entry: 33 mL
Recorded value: 3 mL
